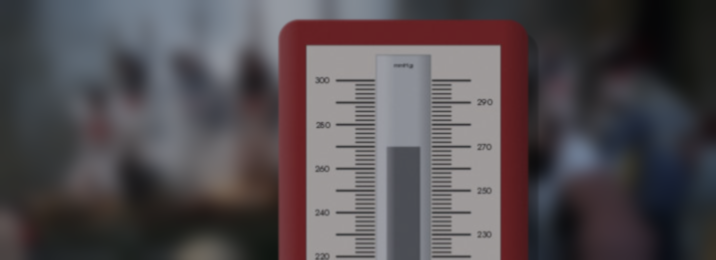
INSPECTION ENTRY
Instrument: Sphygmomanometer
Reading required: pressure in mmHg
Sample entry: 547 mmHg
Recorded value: 270 mmHg
